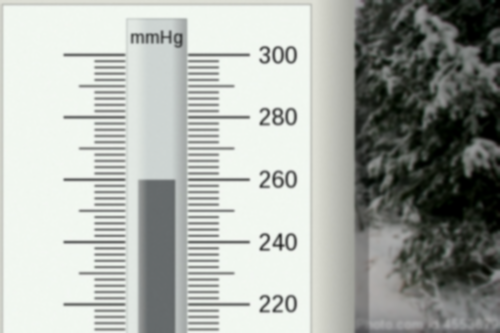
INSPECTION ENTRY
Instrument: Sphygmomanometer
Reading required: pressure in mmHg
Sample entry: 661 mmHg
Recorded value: 260 mmHg
